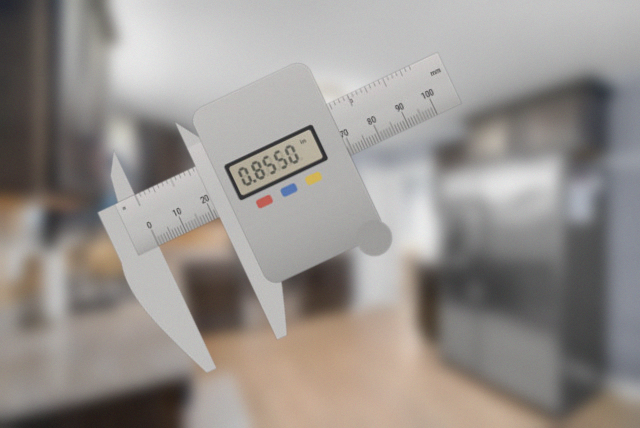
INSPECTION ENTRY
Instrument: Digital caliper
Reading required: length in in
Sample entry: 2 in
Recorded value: 0.8550 in
